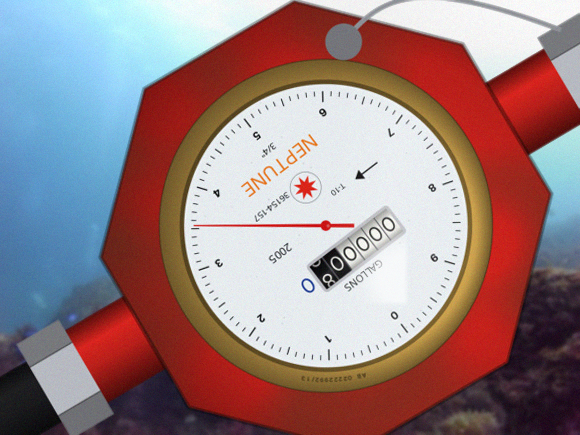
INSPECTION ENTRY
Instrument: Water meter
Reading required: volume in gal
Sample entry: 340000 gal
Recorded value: 83.5 gal
